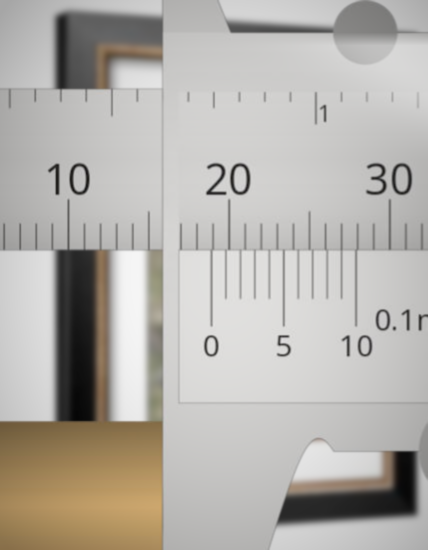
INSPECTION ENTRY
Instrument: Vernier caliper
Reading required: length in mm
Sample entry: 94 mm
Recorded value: 18.9 mm
